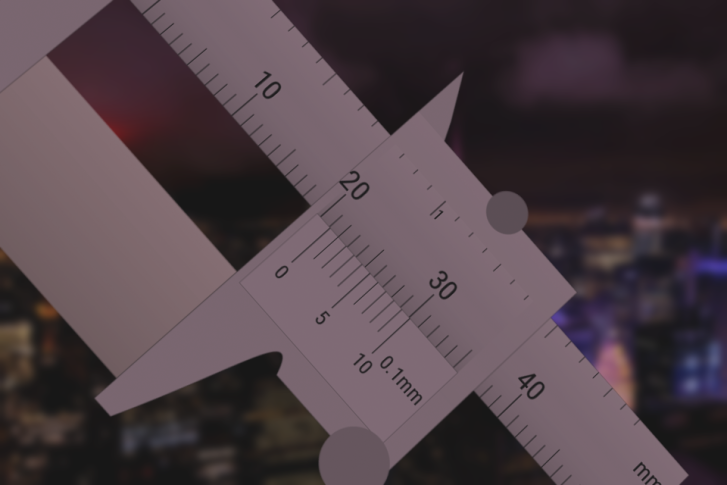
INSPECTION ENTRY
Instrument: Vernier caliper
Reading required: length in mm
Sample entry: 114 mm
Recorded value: 21.1 mm
